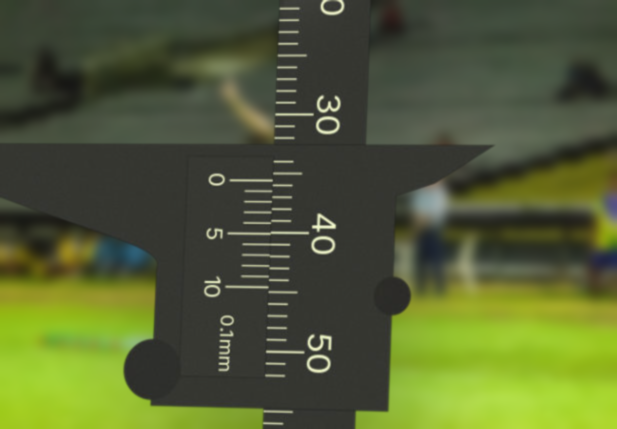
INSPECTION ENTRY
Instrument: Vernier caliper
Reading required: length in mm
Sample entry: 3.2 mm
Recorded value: 35.6 mm
